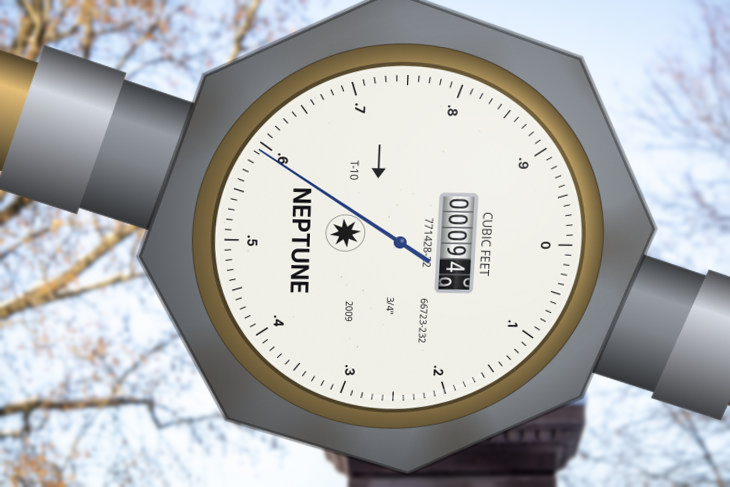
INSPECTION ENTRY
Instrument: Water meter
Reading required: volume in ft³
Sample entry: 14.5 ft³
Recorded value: 948.59 ft³
